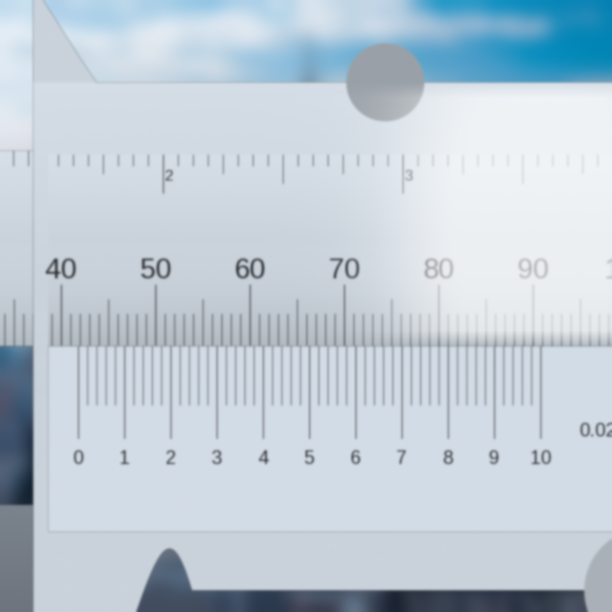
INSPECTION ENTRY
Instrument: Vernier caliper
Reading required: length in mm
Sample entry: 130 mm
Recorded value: 41.8 mm
